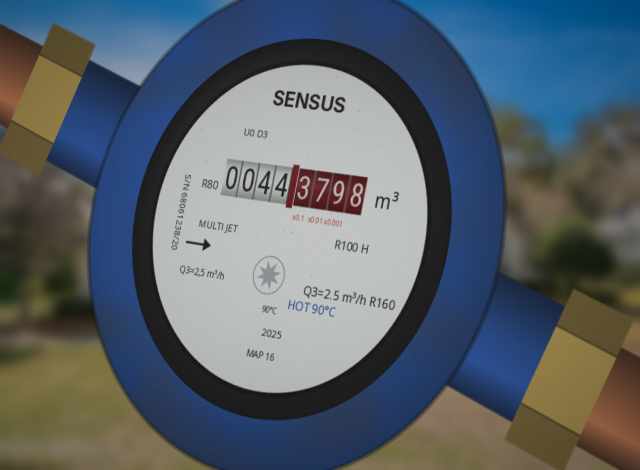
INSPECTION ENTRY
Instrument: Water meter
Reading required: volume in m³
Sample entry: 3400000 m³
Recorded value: 44.3798 m³
